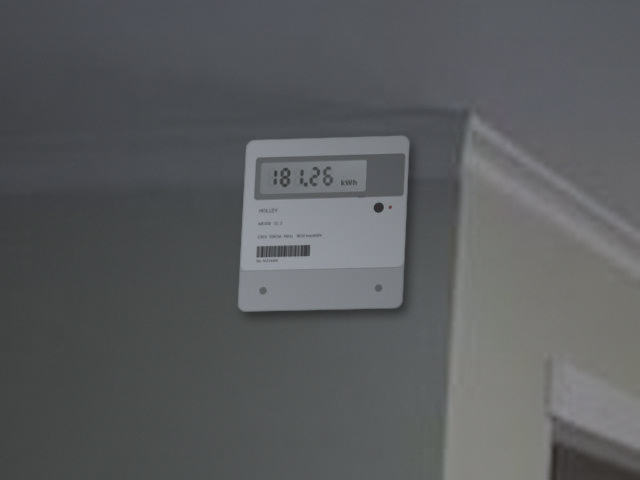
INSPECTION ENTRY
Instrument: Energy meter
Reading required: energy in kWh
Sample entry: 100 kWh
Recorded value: 181.26 kWh
